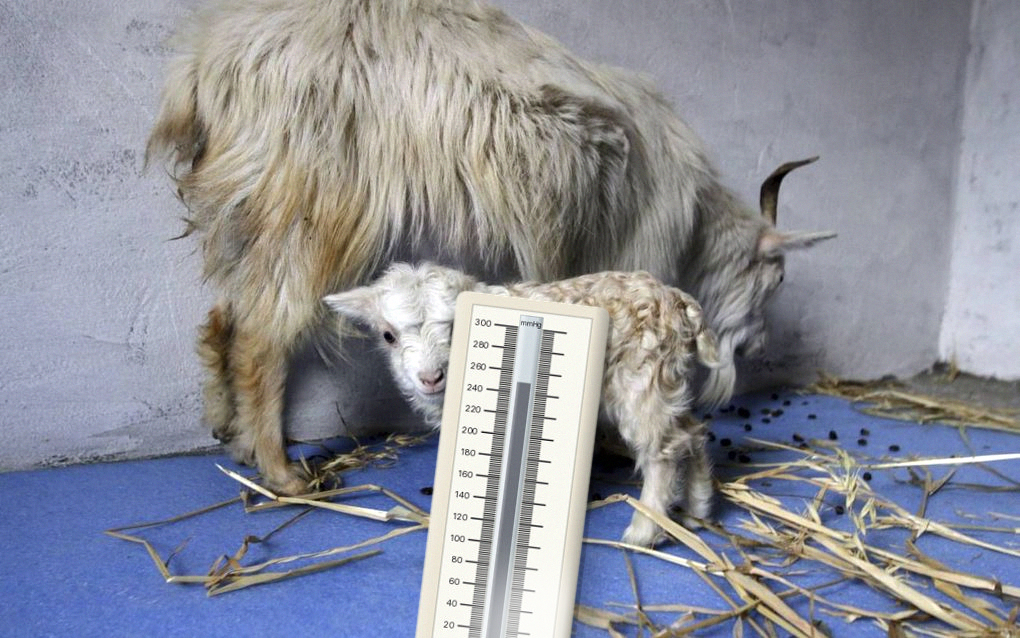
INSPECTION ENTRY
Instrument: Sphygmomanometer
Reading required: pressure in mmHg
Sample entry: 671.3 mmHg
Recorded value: 250 mmHg
